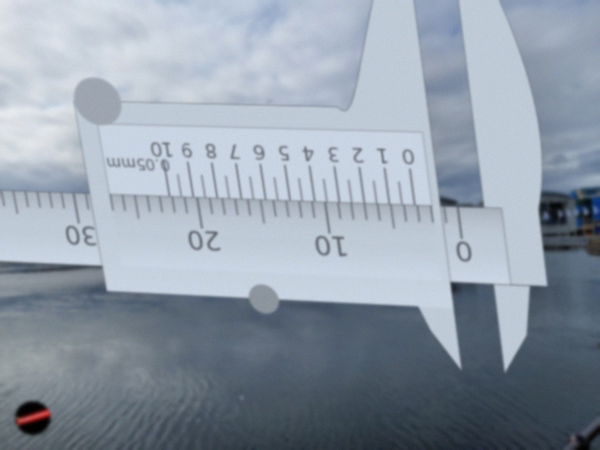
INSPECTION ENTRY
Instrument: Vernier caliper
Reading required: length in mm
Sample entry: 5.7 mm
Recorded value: 3.2 mm
